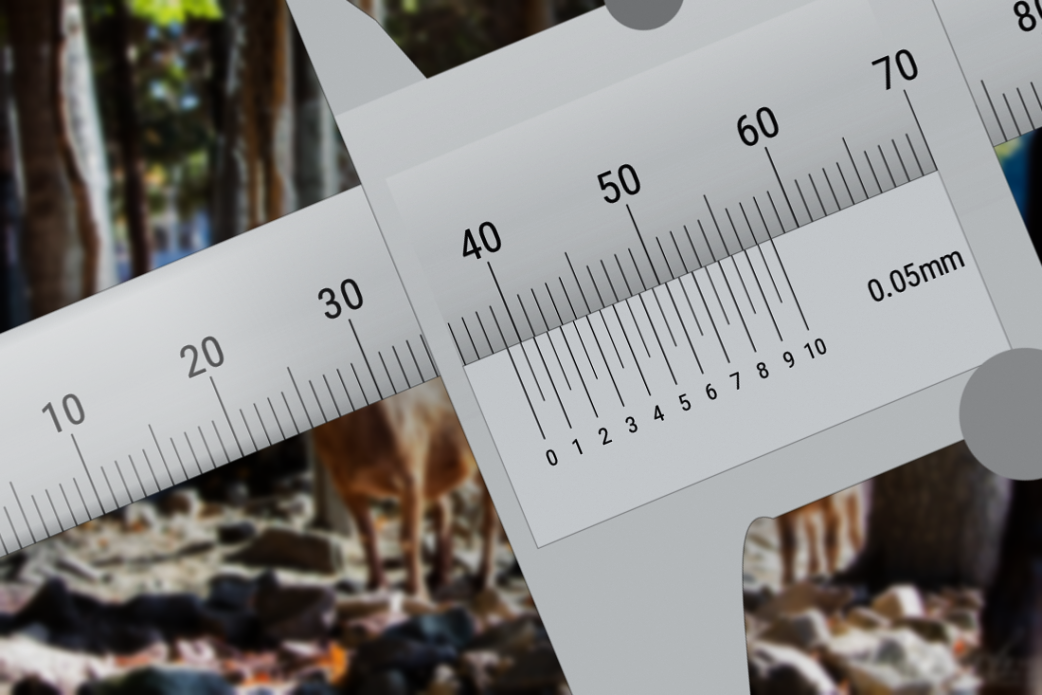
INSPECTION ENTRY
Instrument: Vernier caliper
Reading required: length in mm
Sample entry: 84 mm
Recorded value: 39.0 mm
